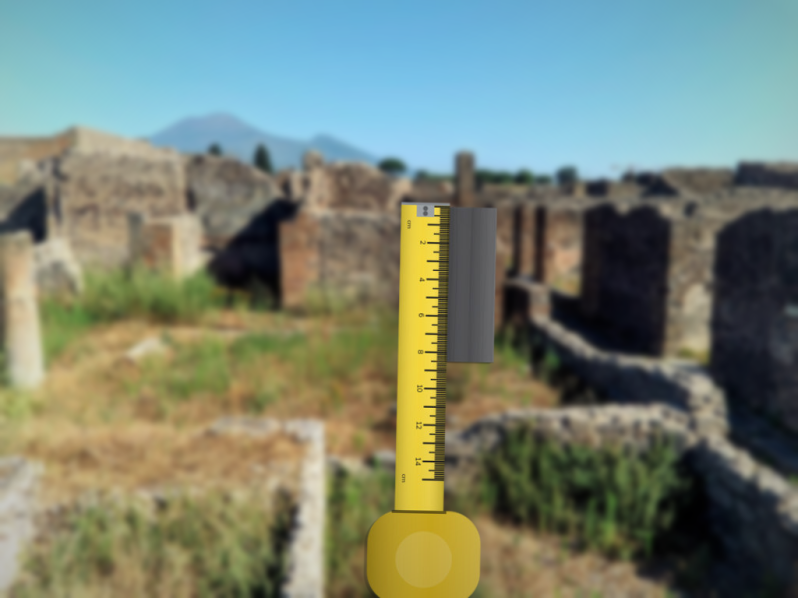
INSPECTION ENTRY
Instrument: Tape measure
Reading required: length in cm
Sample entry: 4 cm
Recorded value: 8.5 cm
